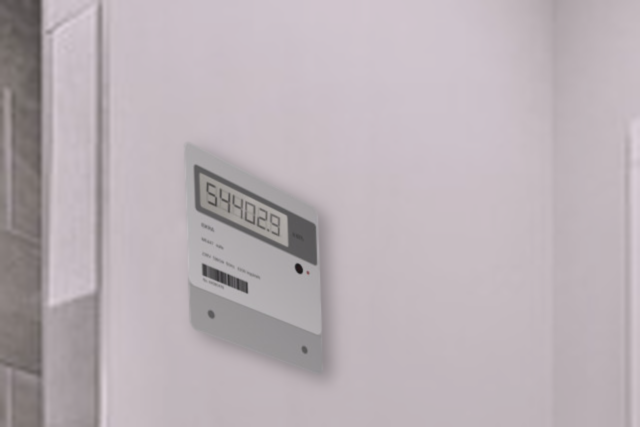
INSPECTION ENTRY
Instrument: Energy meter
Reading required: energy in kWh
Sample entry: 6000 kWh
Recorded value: 54402.9 kWh
